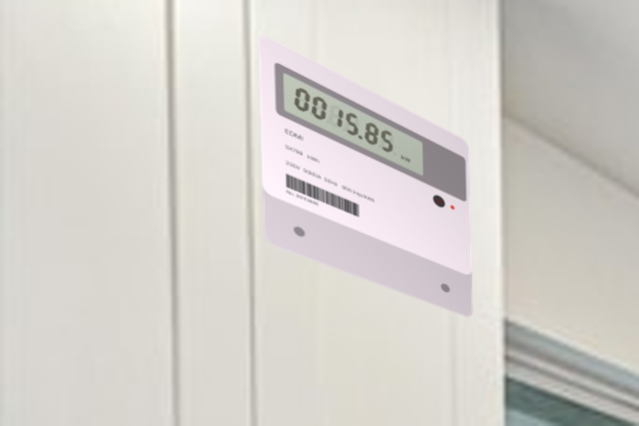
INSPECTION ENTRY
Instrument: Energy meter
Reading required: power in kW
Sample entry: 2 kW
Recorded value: 15.85 kW
